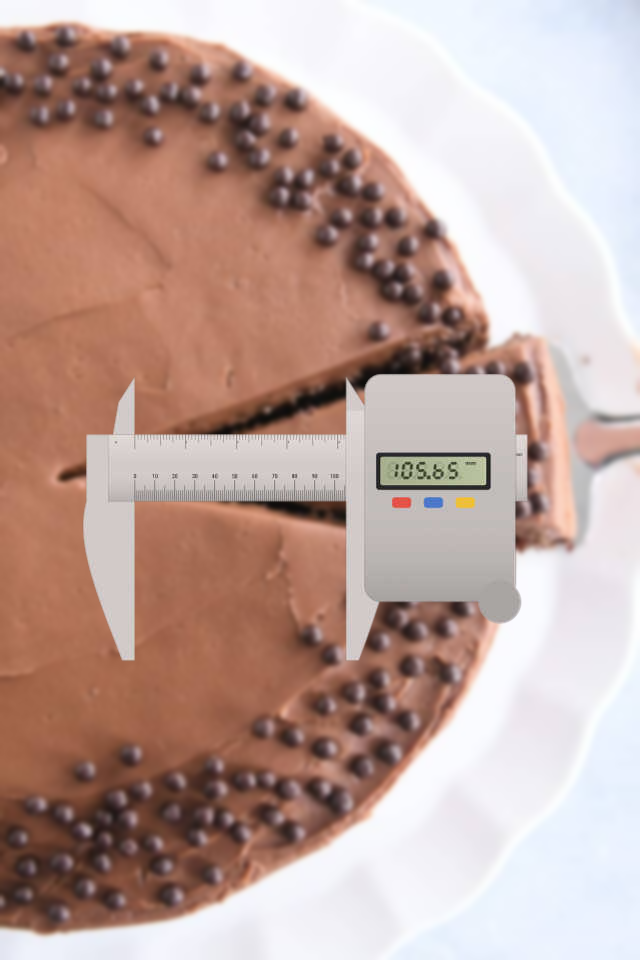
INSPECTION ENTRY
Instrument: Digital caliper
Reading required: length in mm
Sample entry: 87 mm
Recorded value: 105.65 mm
